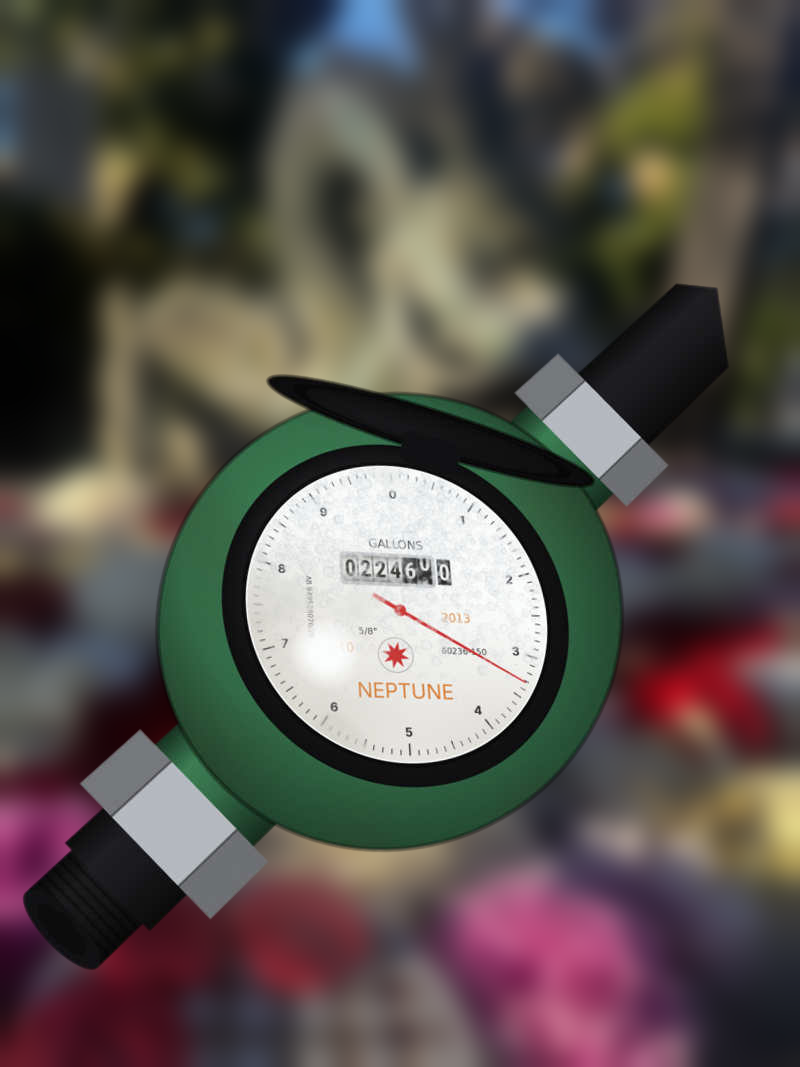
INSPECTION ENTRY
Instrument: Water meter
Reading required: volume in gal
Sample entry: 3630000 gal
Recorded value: 224603.3 gal
